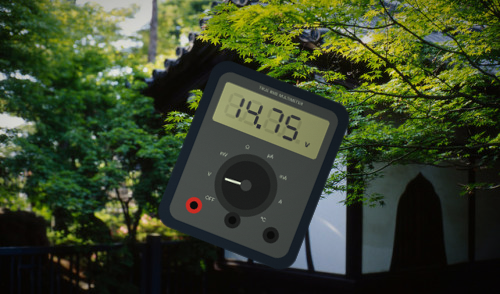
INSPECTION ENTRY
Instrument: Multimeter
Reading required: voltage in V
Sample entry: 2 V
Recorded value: 14.75 V
